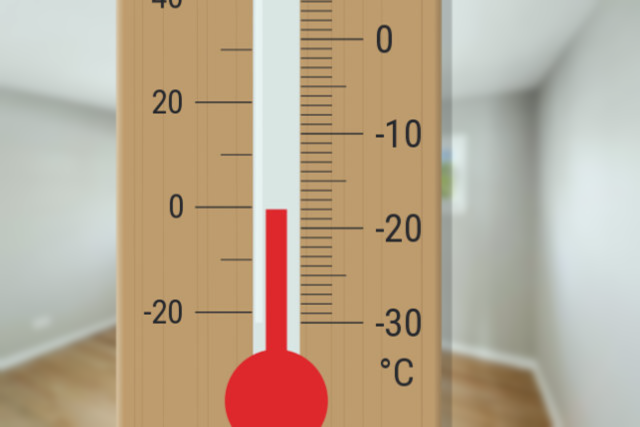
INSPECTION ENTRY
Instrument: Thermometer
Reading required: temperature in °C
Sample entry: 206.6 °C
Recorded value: -18 °C
